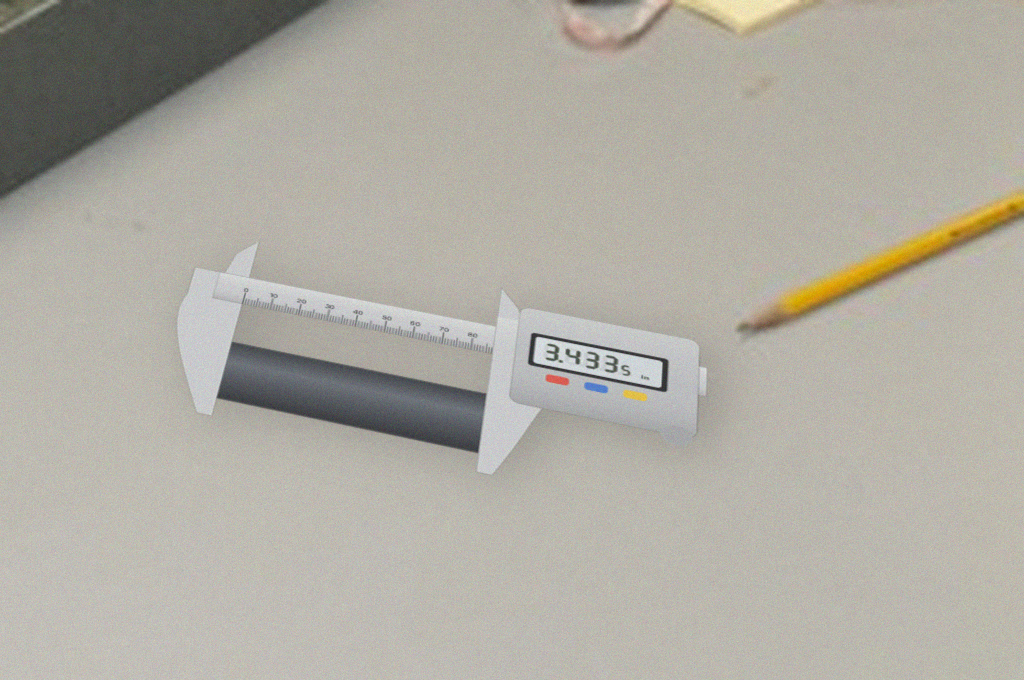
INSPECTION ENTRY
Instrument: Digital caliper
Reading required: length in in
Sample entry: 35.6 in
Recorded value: 3.4335 in
